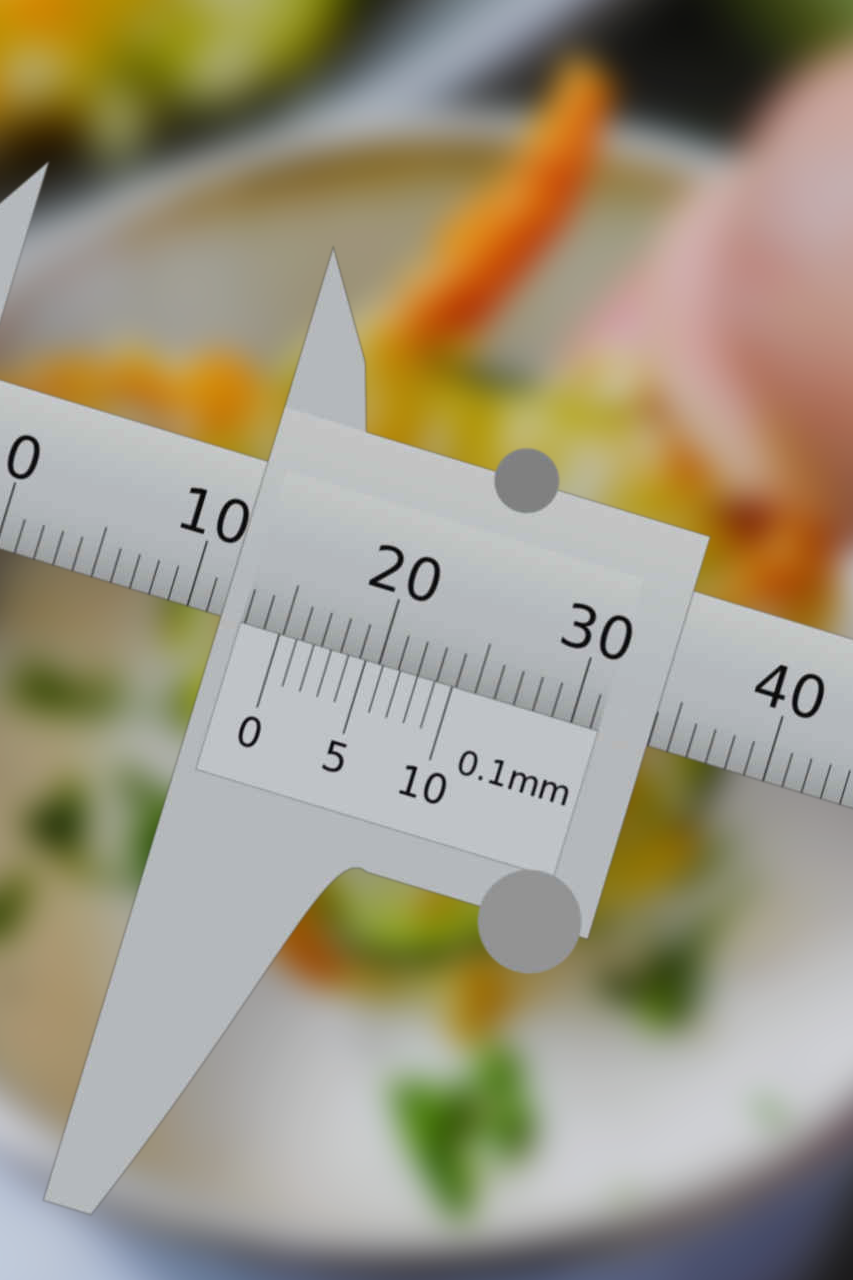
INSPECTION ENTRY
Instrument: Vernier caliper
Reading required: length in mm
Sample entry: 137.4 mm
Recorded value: 14.8 mm
